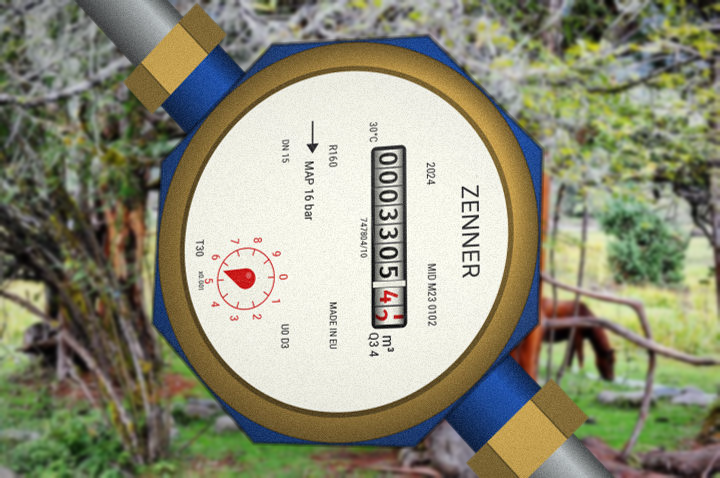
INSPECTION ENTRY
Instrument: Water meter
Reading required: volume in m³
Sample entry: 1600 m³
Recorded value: 3305.415 m³
